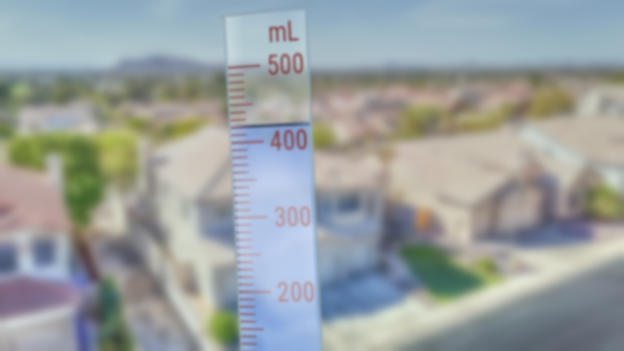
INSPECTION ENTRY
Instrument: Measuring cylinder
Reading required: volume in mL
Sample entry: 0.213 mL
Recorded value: 420 mL
